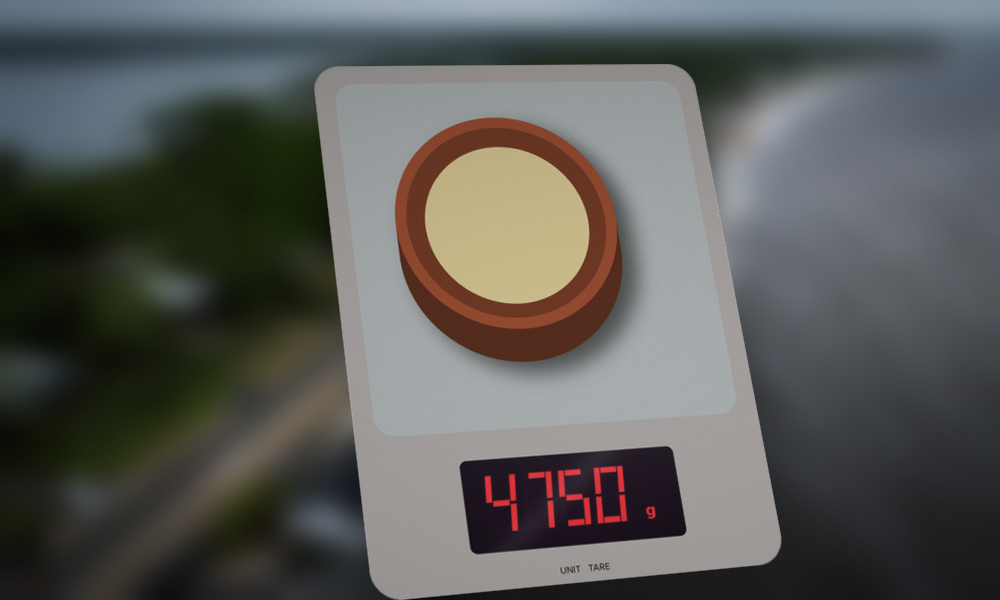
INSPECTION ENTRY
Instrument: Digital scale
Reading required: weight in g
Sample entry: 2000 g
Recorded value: 4750 g
